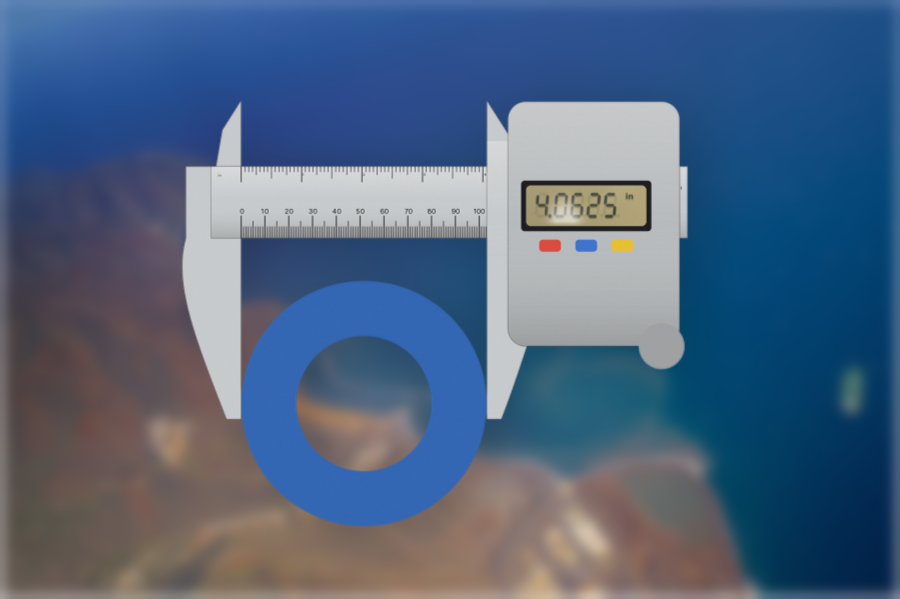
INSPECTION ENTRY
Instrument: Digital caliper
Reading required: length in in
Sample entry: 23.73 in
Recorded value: 4.0625 in
